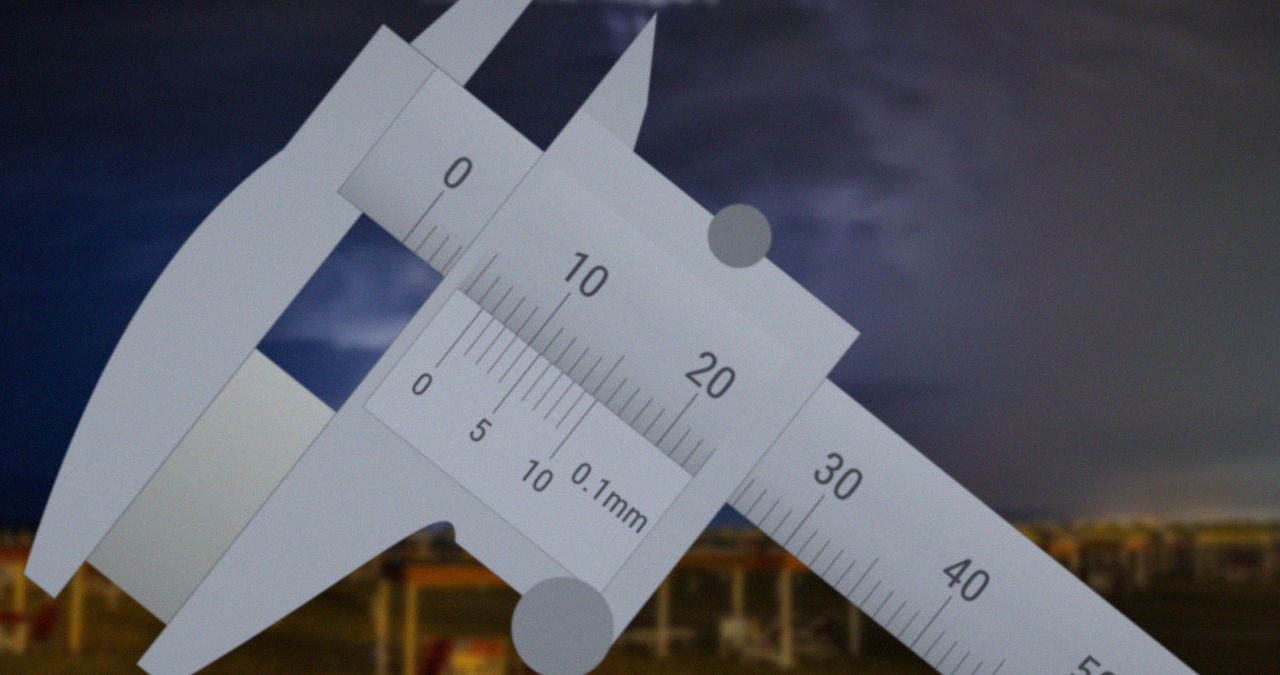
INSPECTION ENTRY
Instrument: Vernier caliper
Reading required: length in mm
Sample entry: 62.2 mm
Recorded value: 6.4 mm
